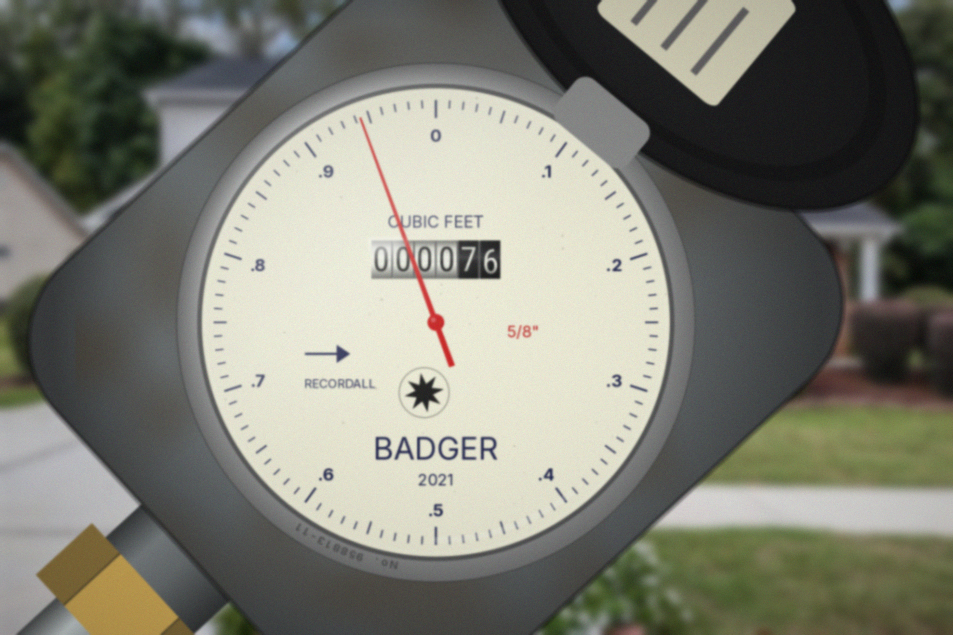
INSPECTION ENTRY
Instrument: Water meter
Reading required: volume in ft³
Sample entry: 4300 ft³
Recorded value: 75.94 ft³
